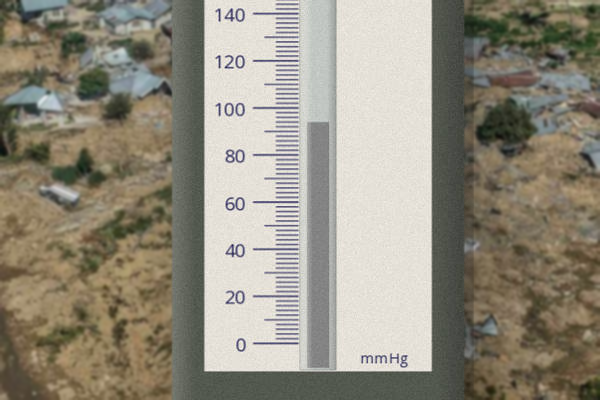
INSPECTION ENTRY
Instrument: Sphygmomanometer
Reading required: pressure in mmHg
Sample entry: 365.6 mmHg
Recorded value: 94 mmHg
